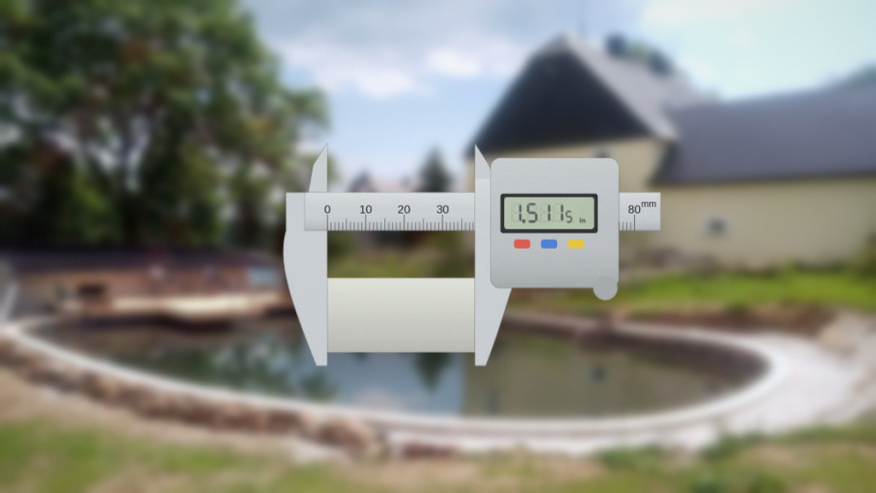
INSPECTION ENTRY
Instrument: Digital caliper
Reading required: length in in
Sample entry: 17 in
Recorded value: 1.5115 in
